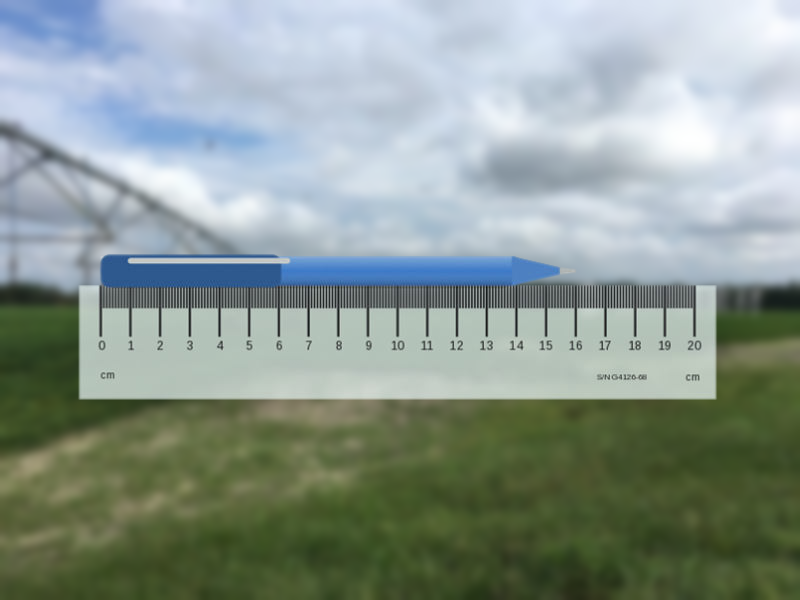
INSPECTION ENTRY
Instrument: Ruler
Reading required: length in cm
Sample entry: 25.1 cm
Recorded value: 16 cm
